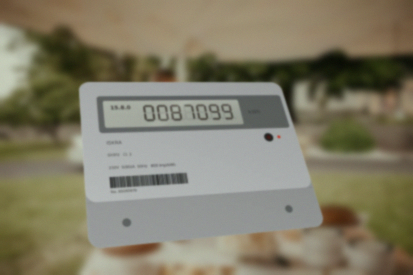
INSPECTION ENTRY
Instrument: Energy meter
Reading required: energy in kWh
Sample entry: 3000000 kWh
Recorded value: 87099 kWh
